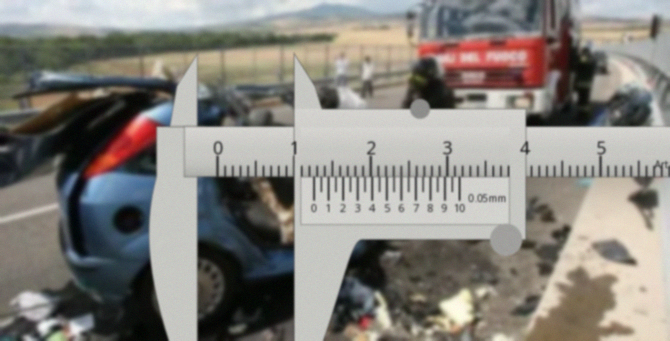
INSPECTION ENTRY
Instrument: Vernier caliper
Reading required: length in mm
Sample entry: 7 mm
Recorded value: 12.6 mm
